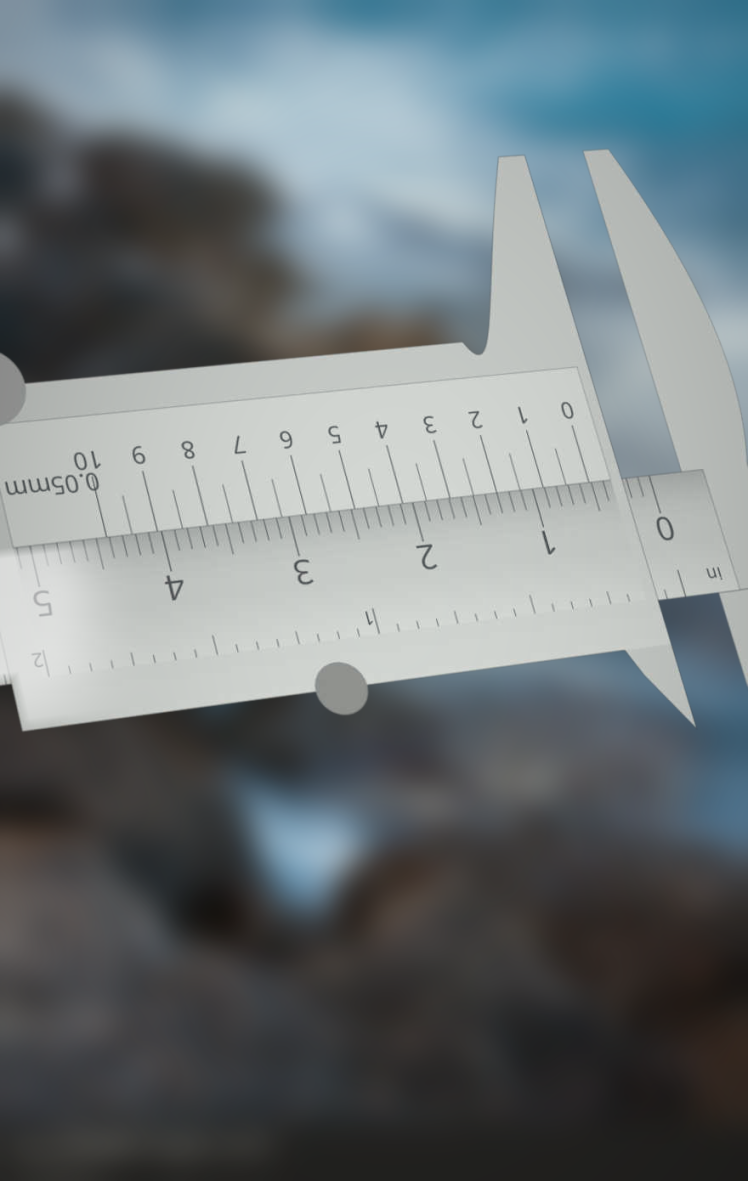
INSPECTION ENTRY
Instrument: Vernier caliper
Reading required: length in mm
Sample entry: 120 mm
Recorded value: 5.2 mm
